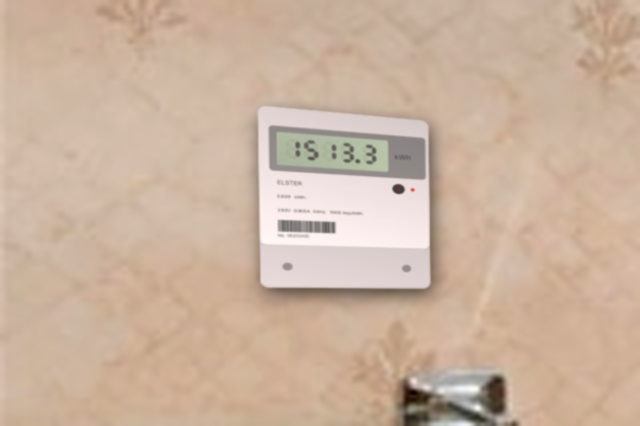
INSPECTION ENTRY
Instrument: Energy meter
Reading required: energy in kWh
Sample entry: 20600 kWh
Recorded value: 1513.3 kWh
